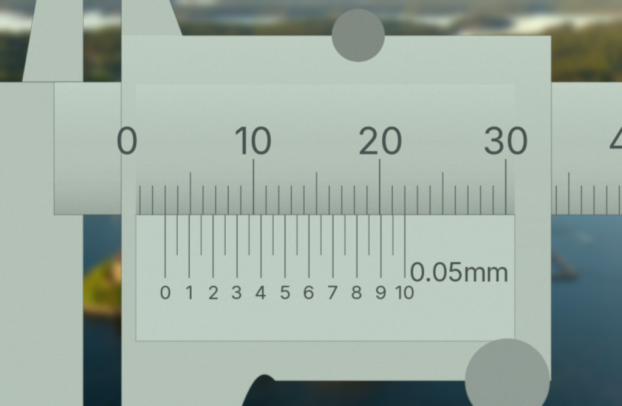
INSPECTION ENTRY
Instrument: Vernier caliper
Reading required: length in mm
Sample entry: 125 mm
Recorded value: 3.0 mm
